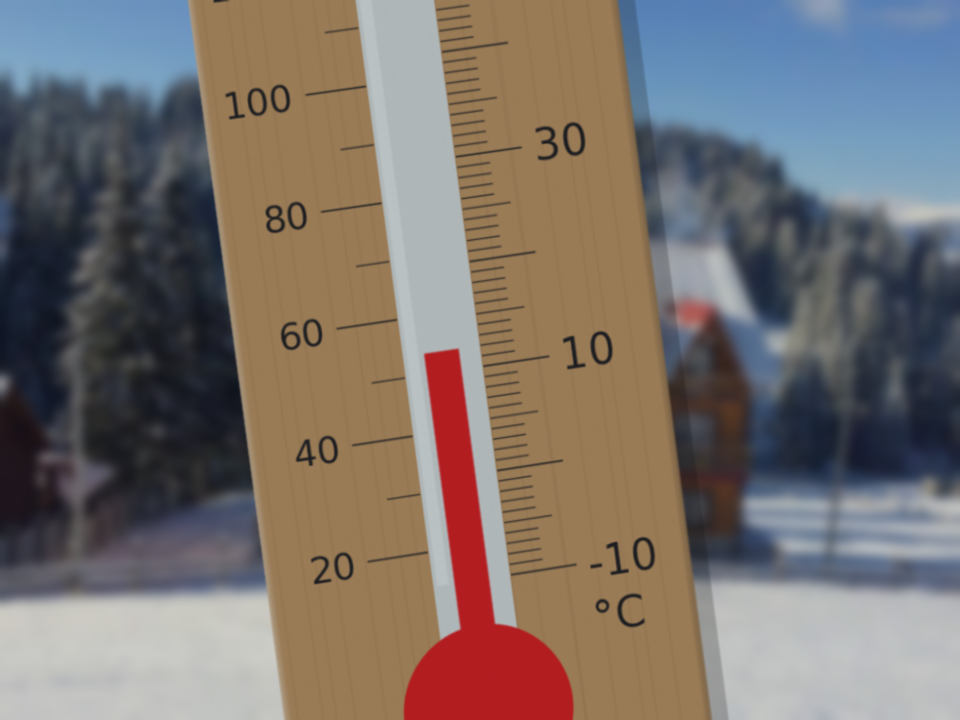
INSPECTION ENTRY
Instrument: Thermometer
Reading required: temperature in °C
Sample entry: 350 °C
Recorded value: 12 °C
